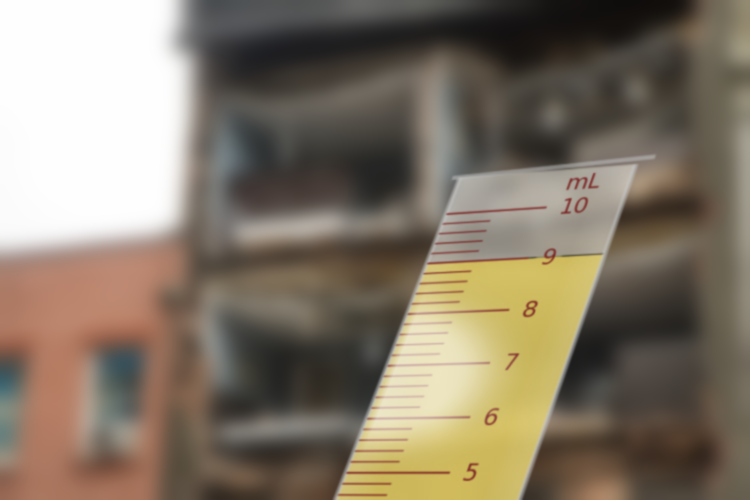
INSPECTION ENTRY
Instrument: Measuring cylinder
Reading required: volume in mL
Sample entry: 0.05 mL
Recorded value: 9 mL
